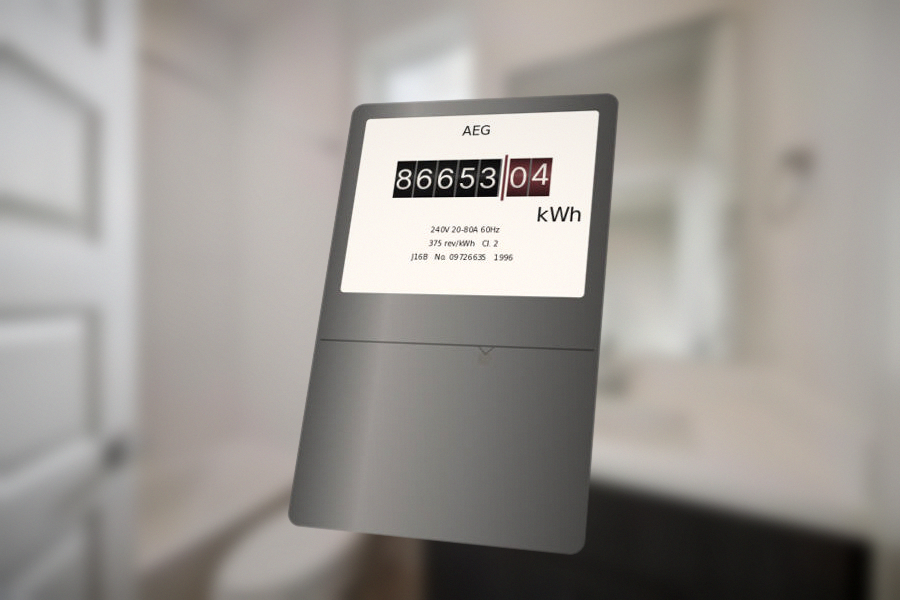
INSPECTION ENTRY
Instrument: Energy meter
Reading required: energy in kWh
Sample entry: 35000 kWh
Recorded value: 86653.04 kWh
